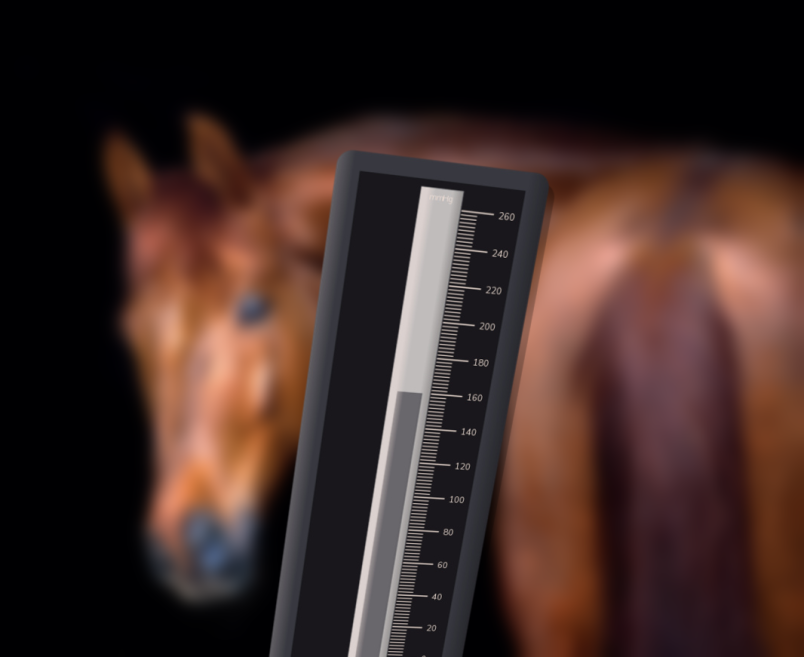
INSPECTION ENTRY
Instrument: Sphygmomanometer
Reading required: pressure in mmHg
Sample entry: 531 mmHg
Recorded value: 160 mmHg
